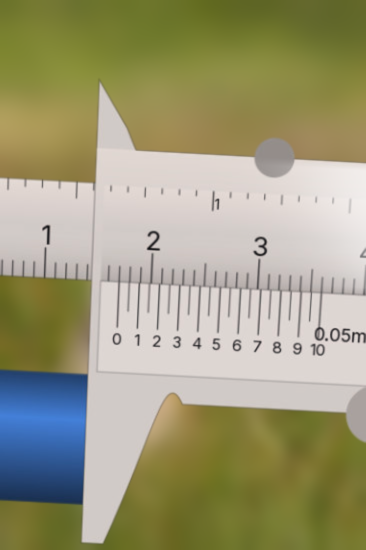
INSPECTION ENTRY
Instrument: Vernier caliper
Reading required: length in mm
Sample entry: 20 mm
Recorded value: 17.0 mm
